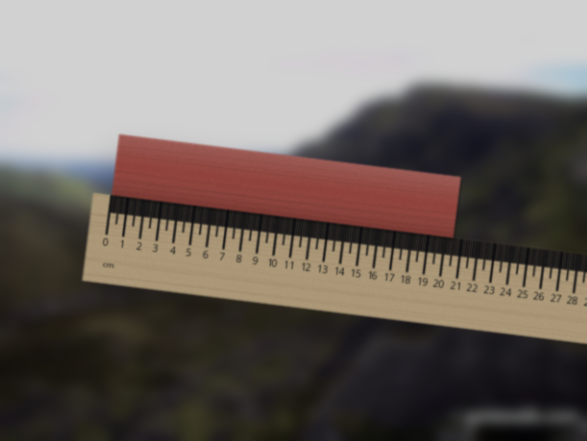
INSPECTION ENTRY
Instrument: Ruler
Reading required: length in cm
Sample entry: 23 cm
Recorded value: 20.5 cm
